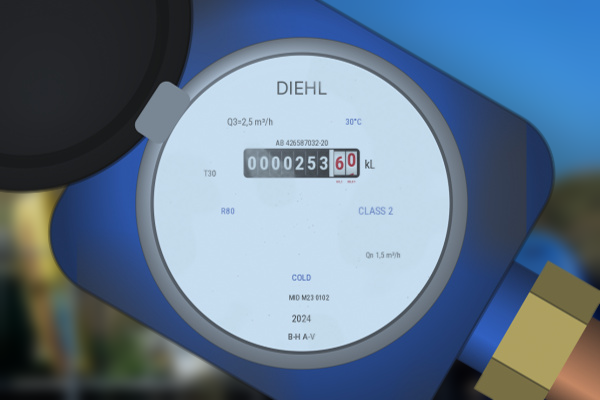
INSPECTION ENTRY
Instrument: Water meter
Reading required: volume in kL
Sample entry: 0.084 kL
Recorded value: 253.60 kL
